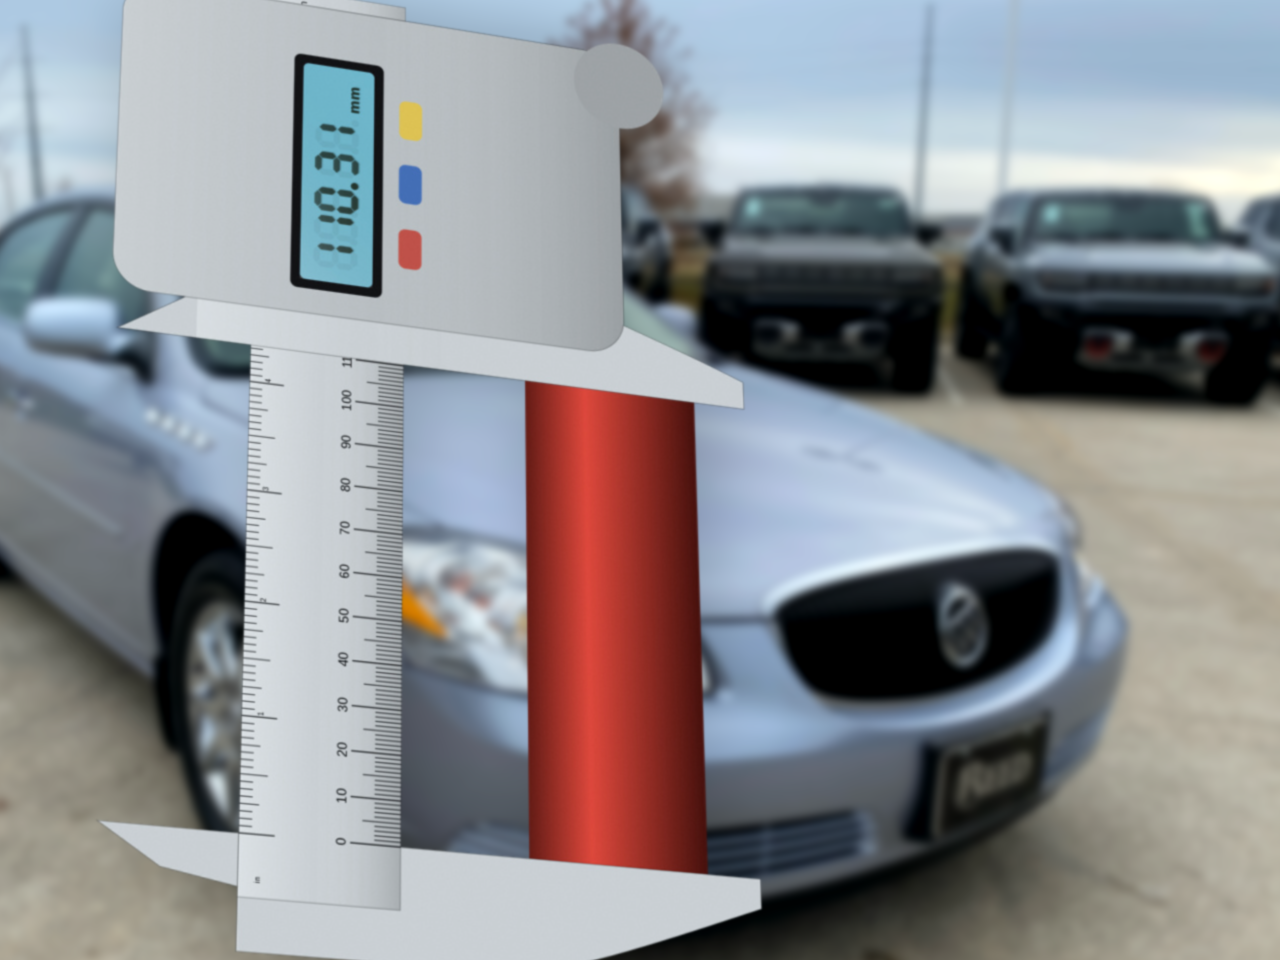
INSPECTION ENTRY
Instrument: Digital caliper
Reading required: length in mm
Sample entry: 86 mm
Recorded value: 110.31 mm
